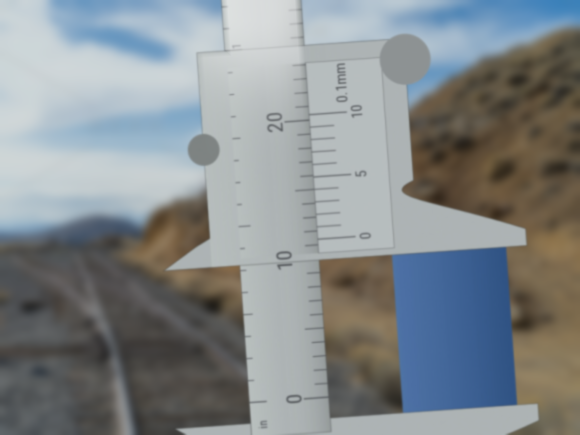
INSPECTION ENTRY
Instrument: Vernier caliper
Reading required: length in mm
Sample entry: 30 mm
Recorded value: 11.4 mm
